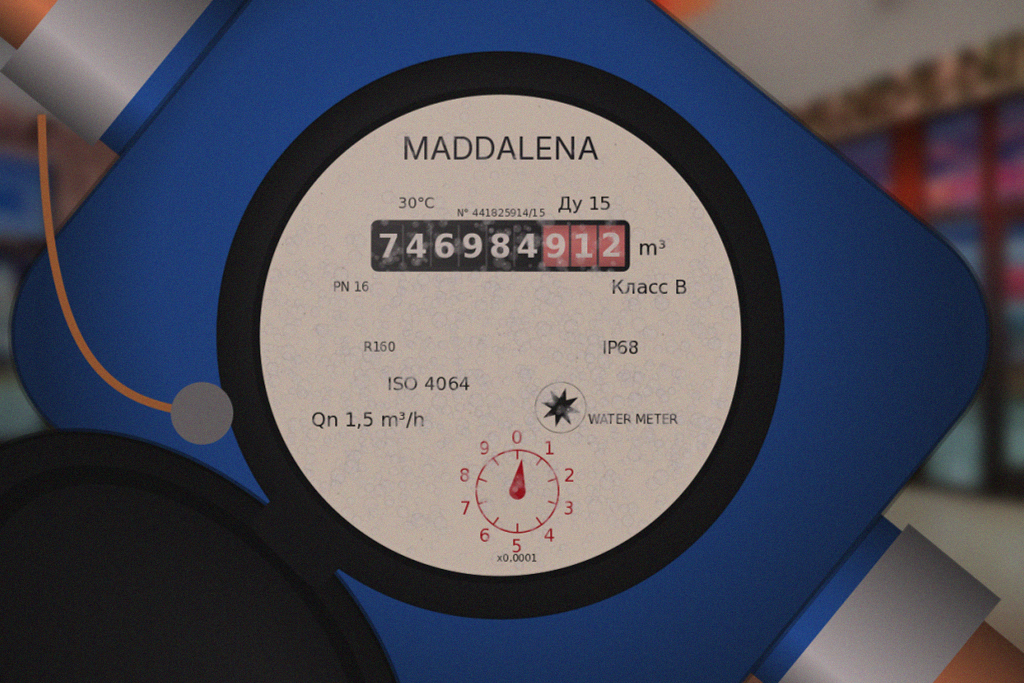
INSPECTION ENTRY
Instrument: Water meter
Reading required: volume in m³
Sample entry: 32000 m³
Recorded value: 746984.9120 m³
